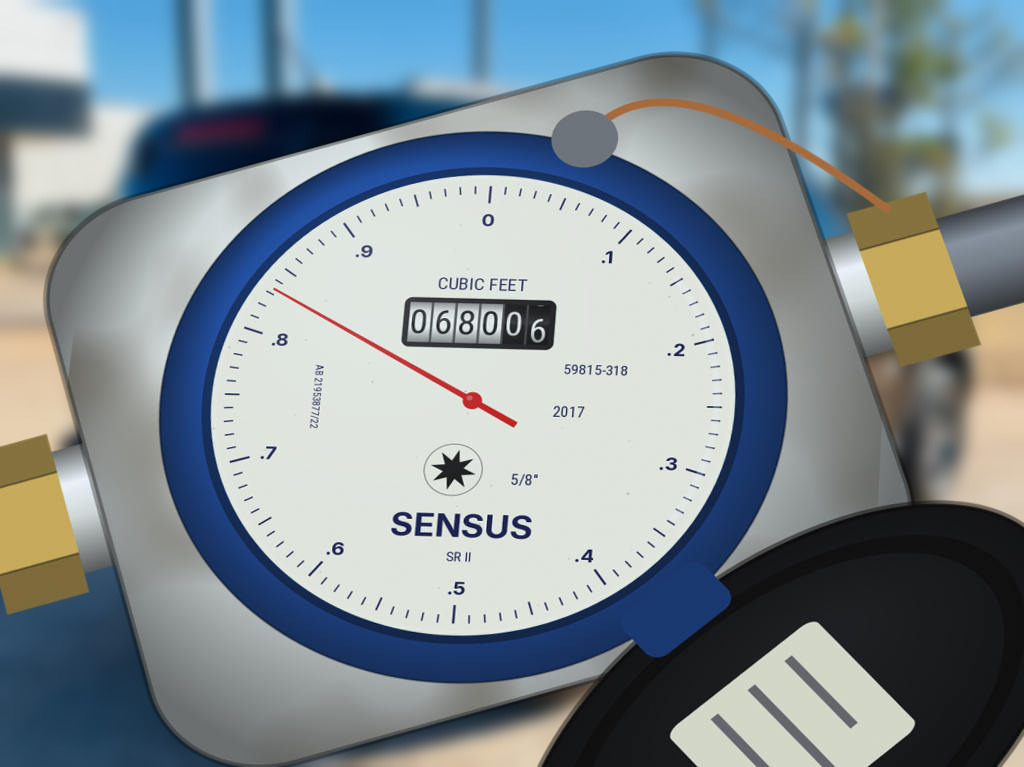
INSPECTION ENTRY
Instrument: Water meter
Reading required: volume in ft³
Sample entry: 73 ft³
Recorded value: 68005.83 ft³
